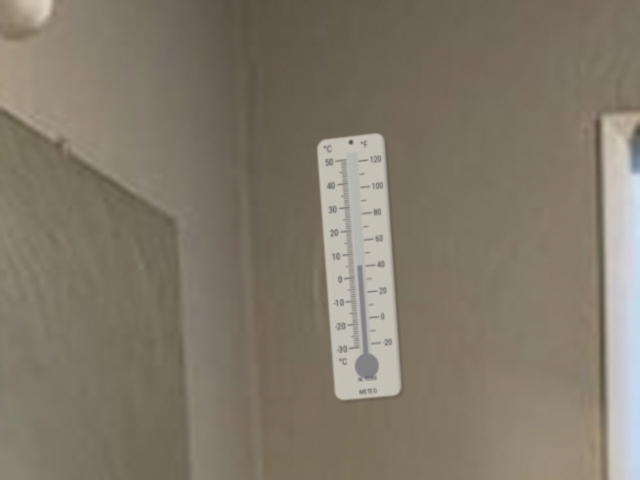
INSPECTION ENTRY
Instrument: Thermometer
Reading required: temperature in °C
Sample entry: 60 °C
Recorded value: 5 °C
